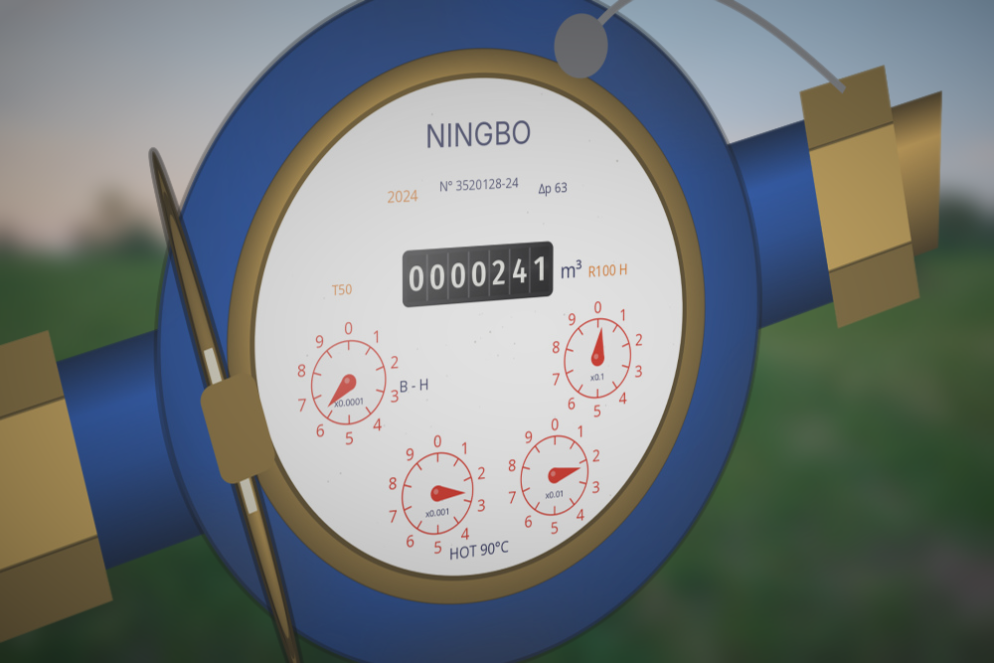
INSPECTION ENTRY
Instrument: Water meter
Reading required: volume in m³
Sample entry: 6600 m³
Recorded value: 241.0226 m³
